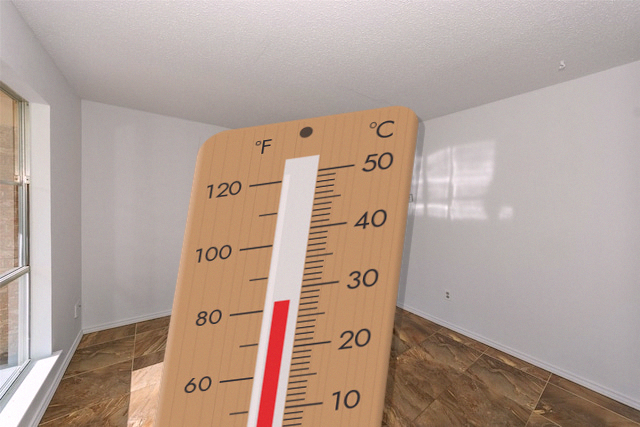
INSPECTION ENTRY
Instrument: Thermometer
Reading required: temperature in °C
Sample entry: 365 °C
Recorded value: 28 °C
